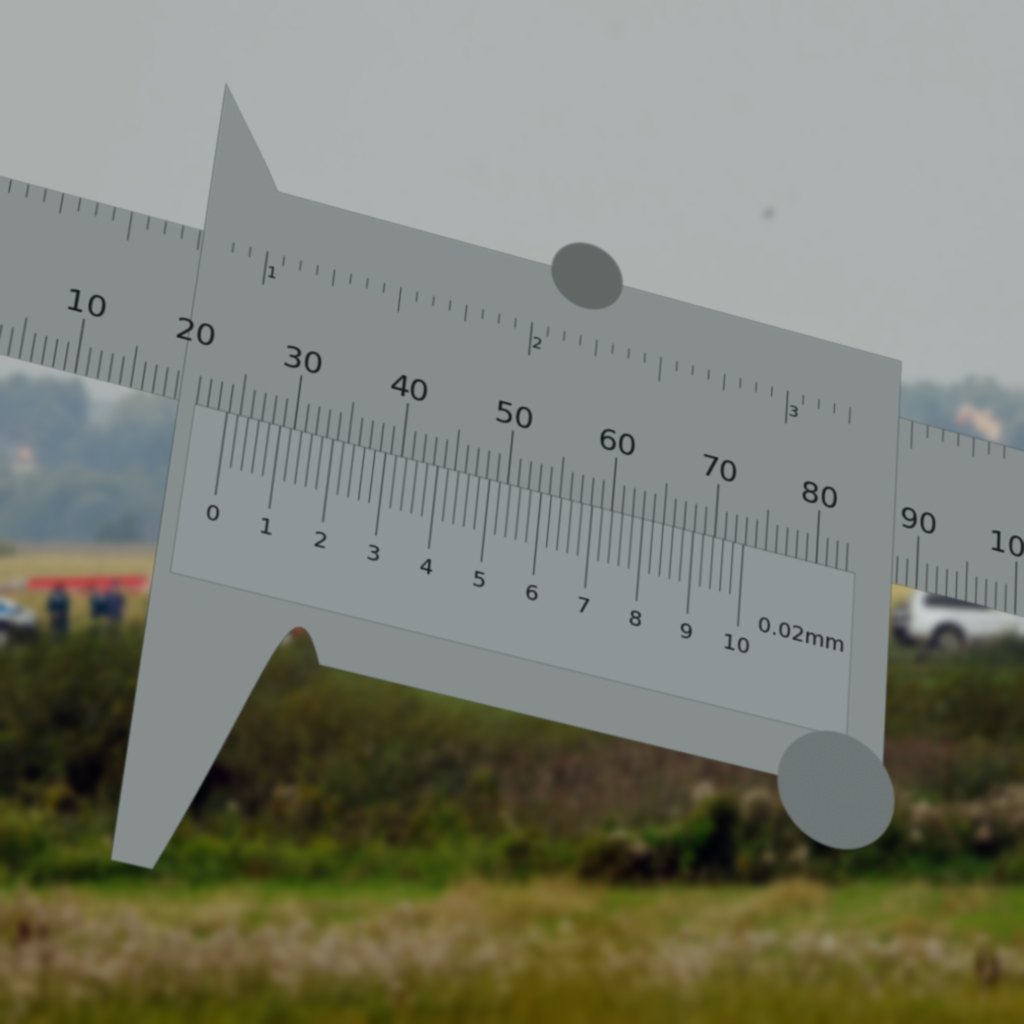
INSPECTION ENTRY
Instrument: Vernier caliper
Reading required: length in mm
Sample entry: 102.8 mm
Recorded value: 23.8 mm
